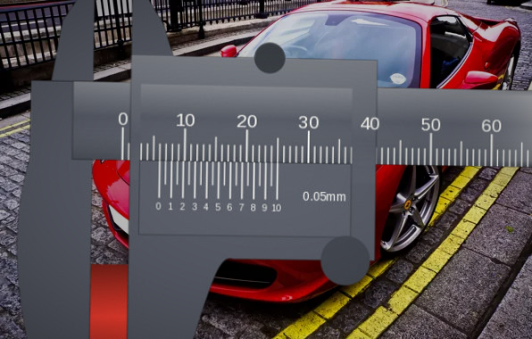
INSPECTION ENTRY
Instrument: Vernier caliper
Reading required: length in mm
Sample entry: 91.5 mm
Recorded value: 6.0 mm
